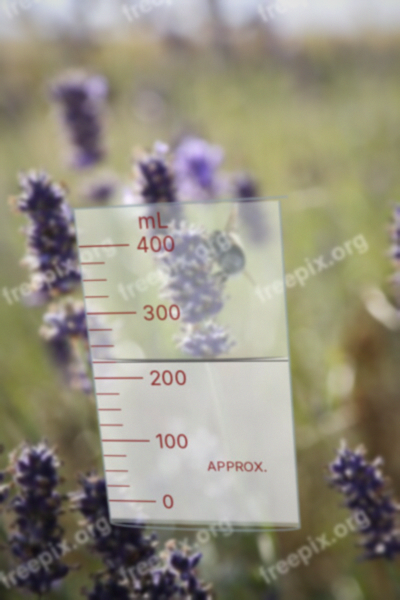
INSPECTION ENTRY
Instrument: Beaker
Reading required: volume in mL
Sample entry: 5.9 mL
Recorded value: 225 mL
